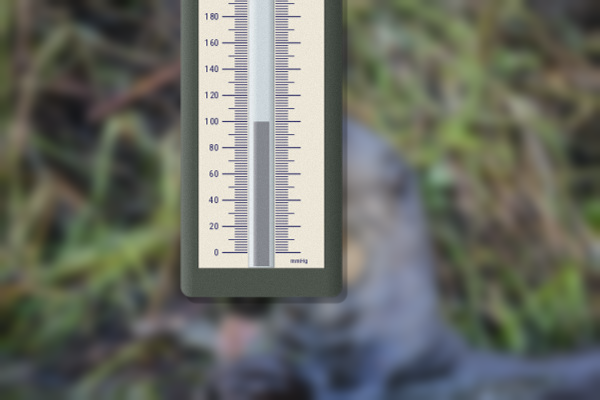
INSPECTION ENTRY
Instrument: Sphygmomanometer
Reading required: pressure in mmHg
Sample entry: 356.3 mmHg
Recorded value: 100 mmHg
